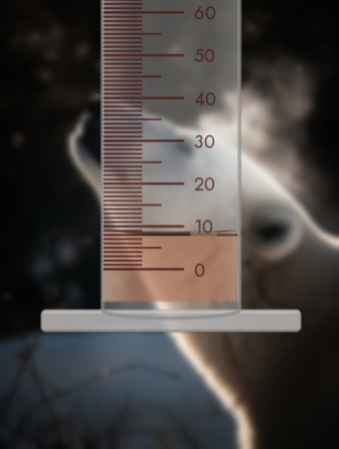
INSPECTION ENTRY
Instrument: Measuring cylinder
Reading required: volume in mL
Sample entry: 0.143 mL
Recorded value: 8 mL
